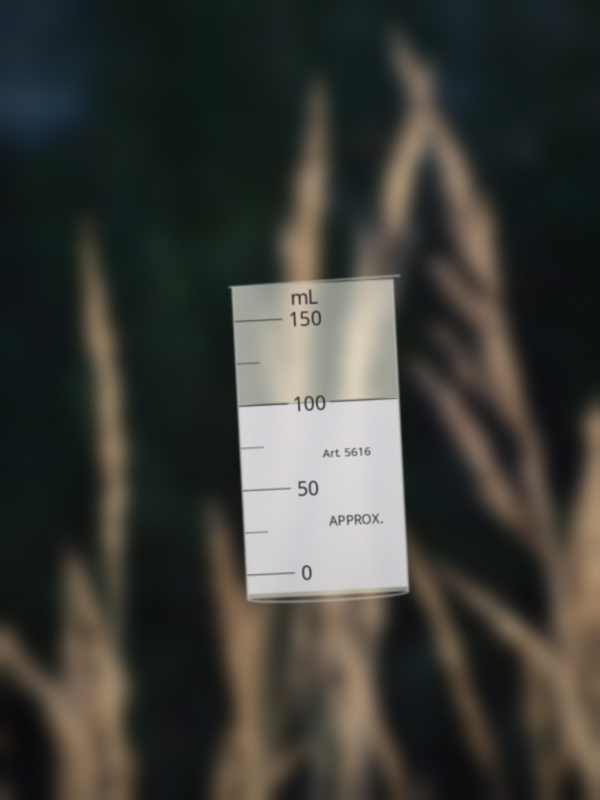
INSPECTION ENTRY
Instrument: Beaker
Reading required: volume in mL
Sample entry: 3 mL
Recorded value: 100 mL
